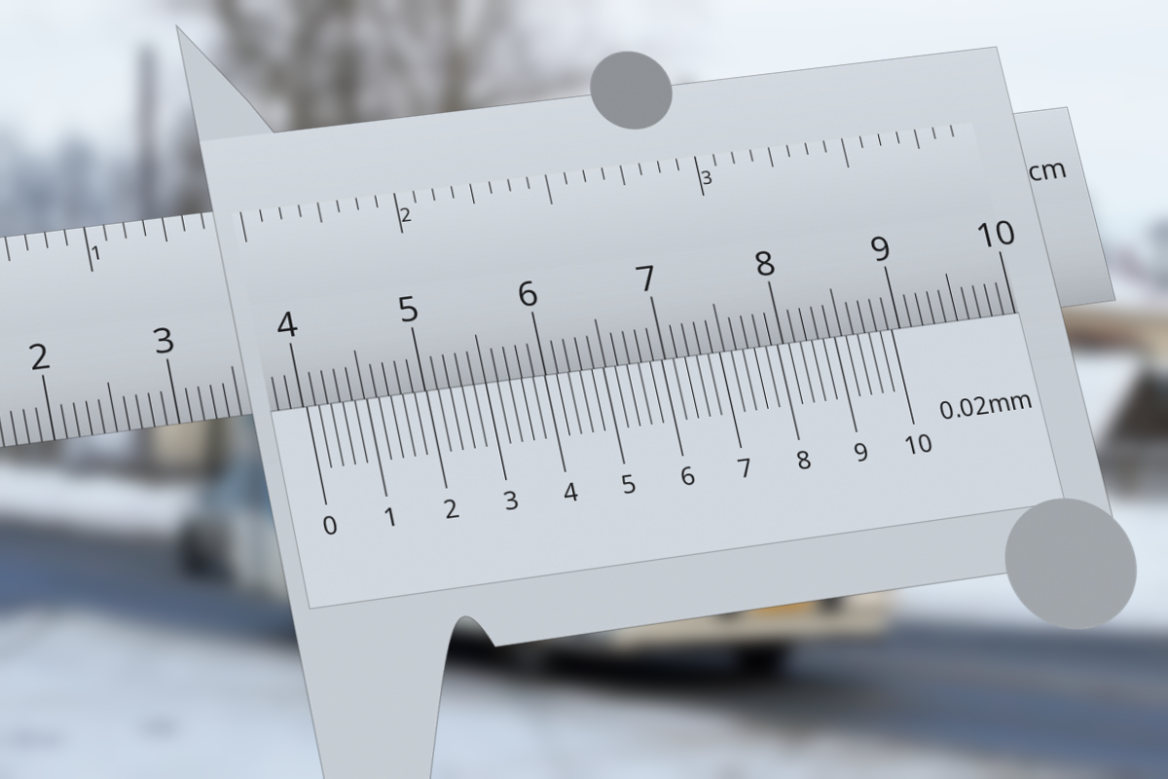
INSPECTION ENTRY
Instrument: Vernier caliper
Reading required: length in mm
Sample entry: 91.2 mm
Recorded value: 40.3 mm
